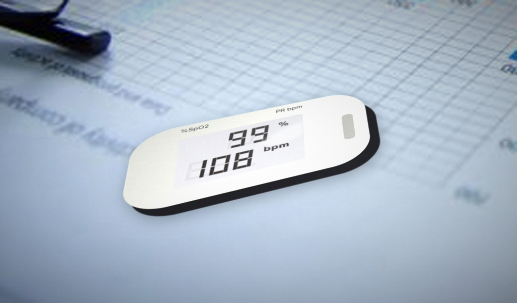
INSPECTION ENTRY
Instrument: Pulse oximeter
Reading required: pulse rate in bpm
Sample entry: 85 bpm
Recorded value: 108 bpm
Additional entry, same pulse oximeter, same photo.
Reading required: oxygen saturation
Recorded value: 99 %
